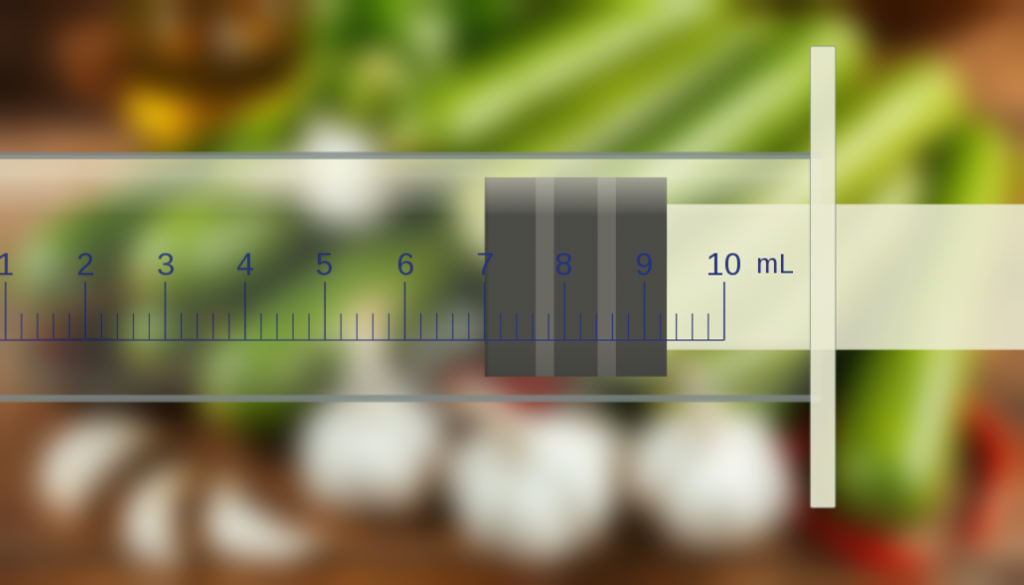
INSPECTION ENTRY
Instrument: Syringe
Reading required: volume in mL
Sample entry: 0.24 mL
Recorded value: 7 mL
